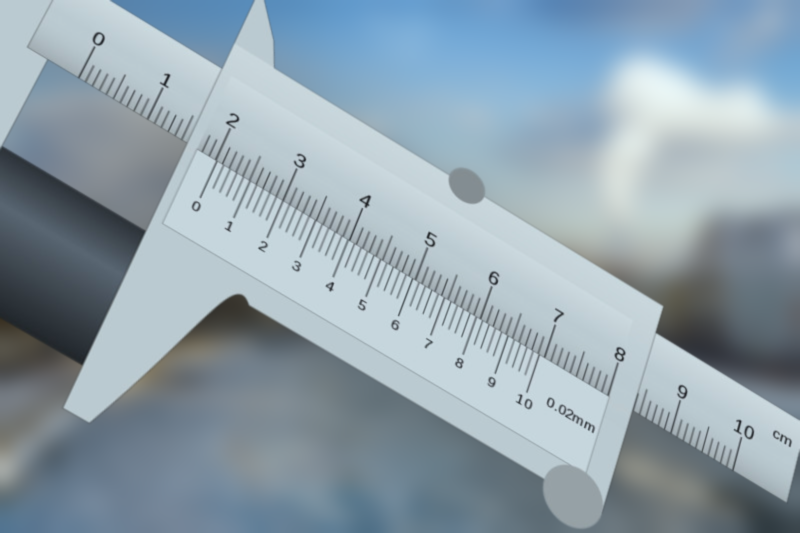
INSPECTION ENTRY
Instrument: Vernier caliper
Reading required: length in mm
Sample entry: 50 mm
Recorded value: 20.2 mm
